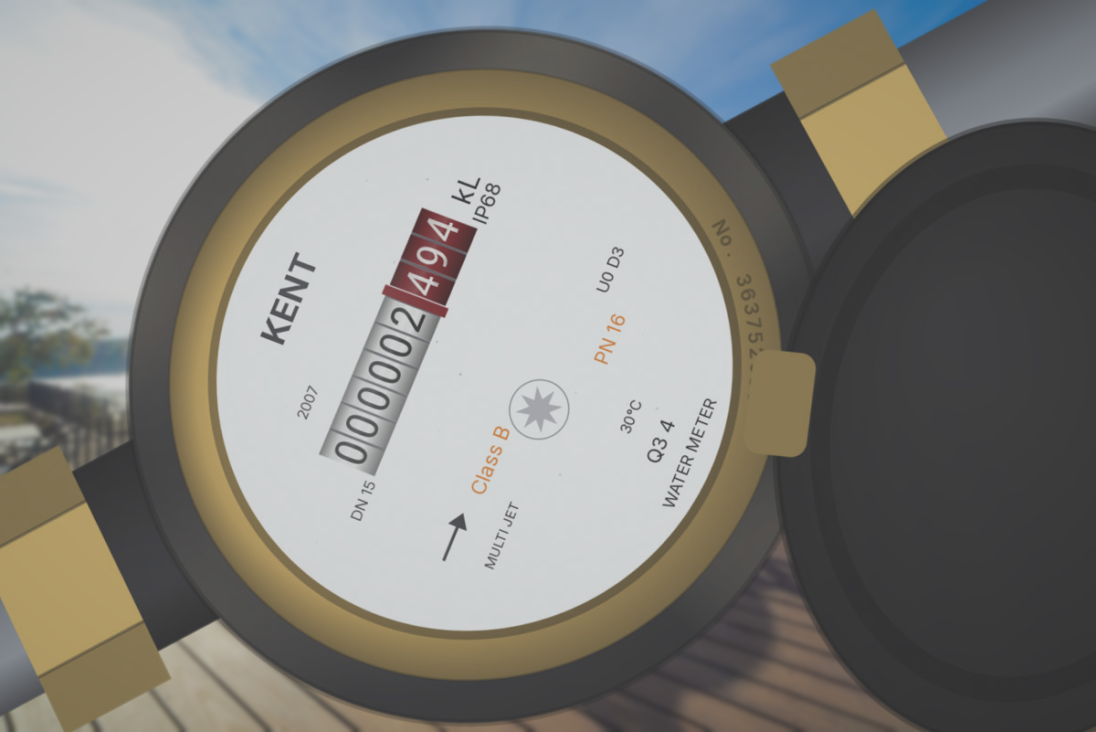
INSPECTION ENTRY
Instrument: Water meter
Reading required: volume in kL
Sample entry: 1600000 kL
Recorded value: 2.494 kL
